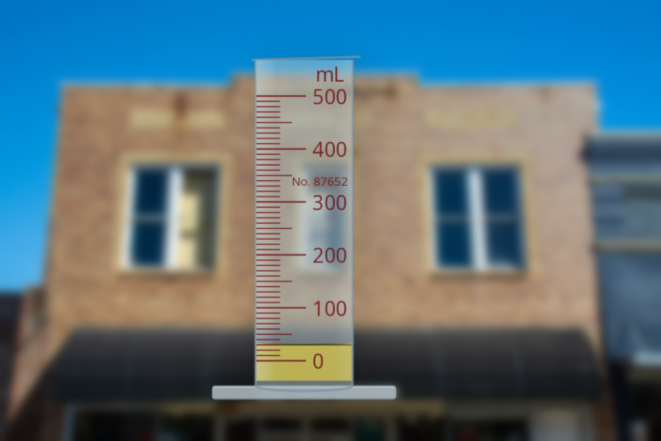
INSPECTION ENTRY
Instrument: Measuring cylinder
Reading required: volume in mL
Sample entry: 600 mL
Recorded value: 30 mL
